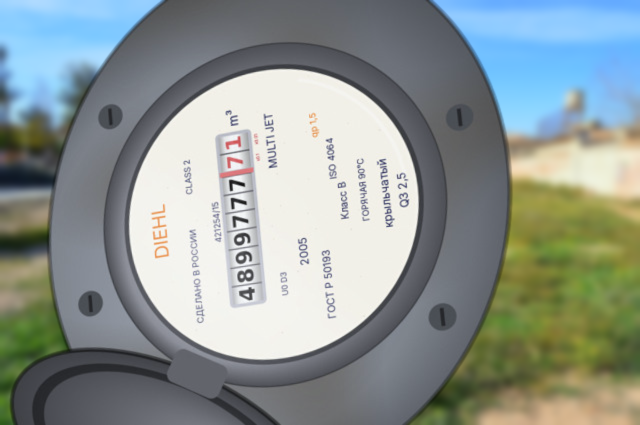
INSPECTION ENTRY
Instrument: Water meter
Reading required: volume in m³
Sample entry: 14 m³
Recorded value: 4899777.71 m³
